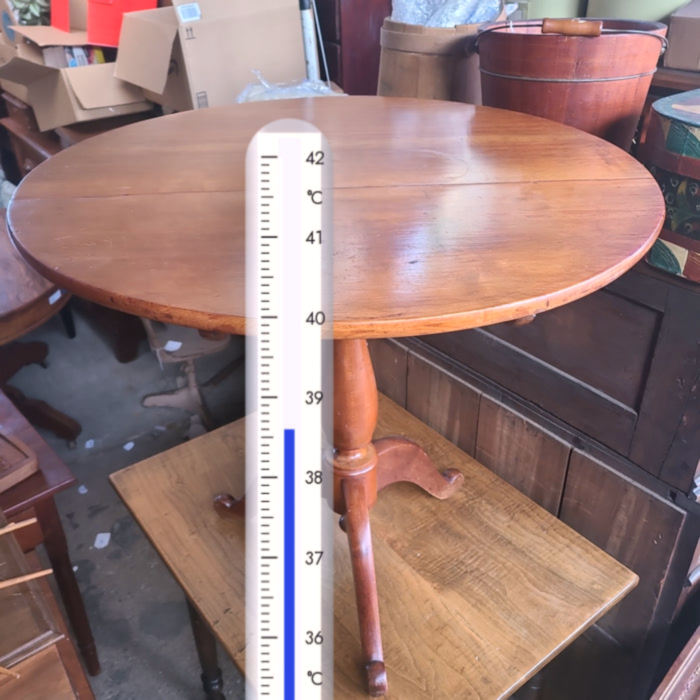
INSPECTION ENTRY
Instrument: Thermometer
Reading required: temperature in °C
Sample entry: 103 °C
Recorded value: 38.6 °C
